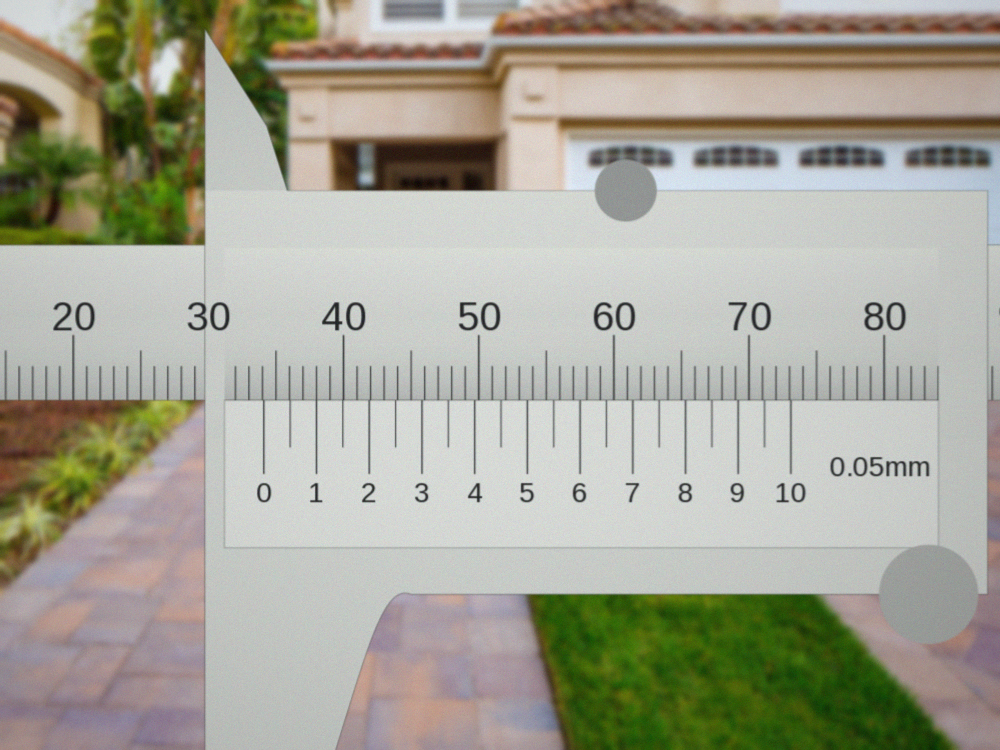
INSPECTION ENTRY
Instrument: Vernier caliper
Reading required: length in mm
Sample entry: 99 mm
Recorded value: 34.1 mm
